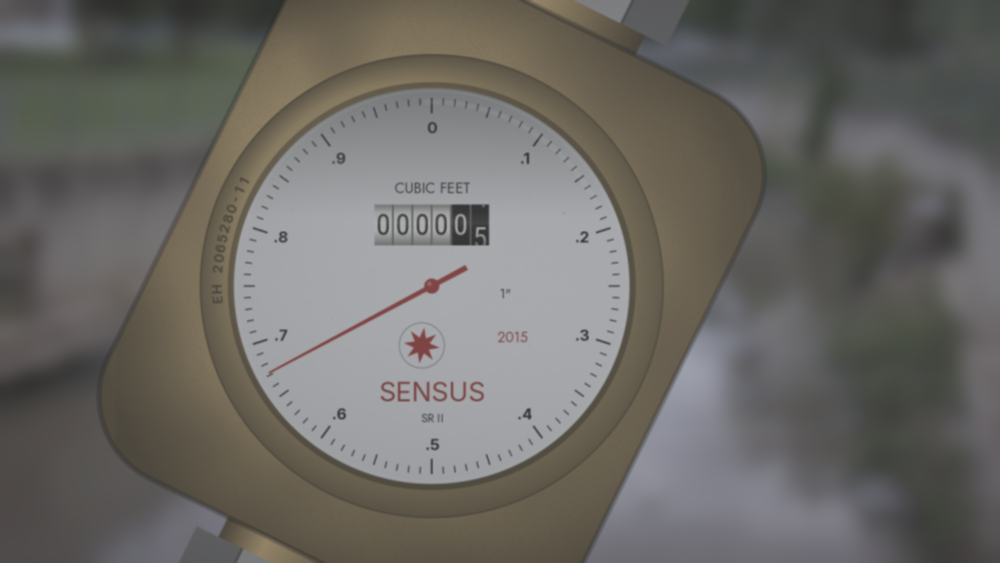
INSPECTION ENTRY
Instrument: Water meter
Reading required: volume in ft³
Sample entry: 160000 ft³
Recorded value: 4.67 ft³
